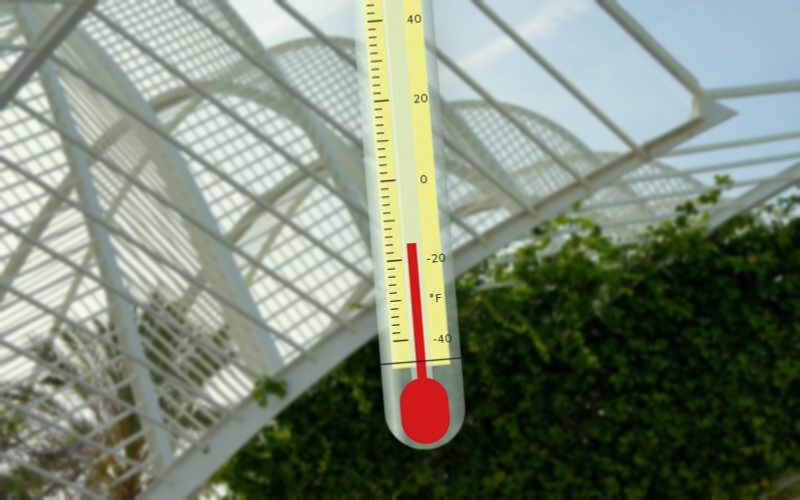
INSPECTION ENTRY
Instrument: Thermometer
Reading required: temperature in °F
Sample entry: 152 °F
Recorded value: -16 °F
